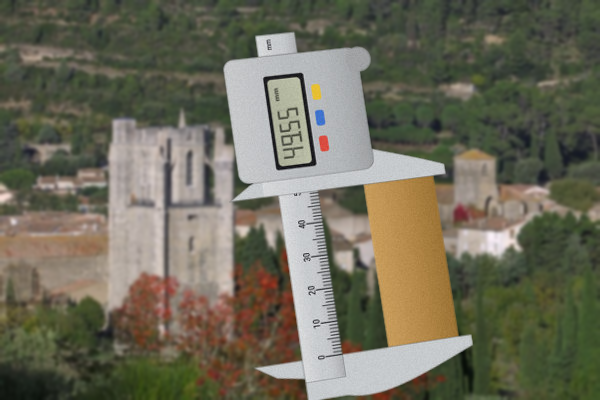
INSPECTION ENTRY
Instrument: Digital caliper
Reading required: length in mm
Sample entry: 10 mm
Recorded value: 49.55 mm
